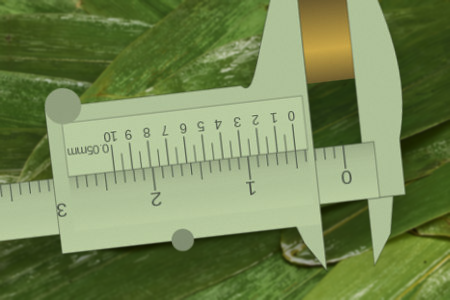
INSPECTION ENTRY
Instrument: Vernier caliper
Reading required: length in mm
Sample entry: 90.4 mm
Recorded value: 5.0 mm
